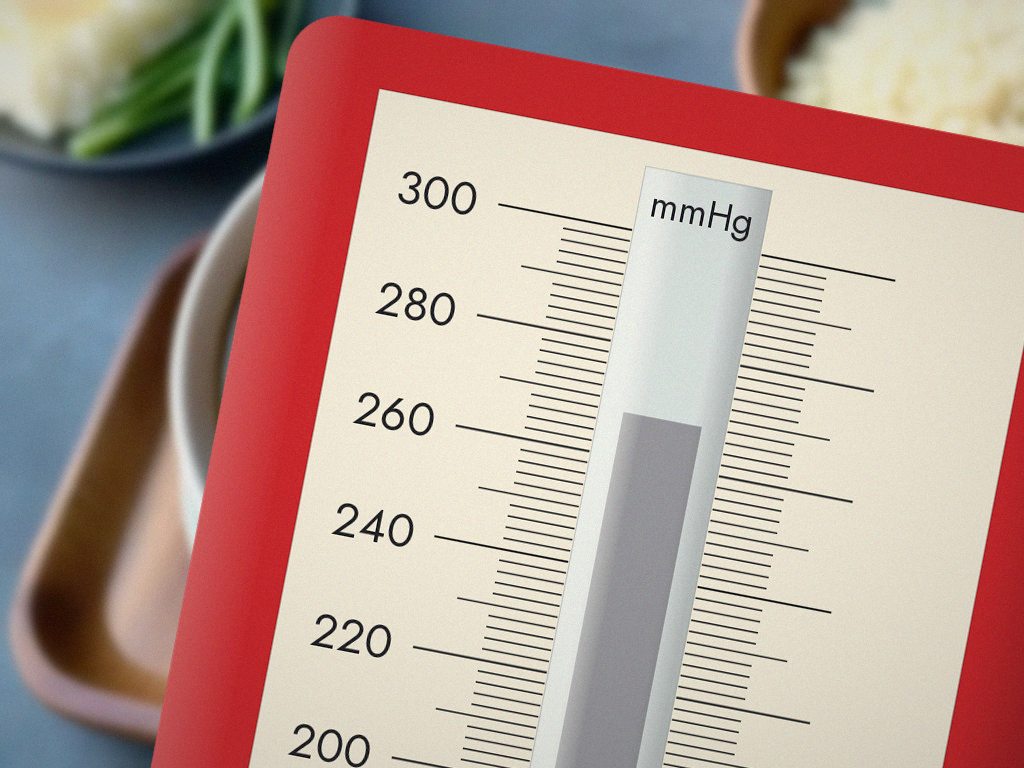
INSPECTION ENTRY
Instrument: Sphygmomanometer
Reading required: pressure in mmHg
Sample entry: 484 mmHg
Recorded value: 268 mmHg
